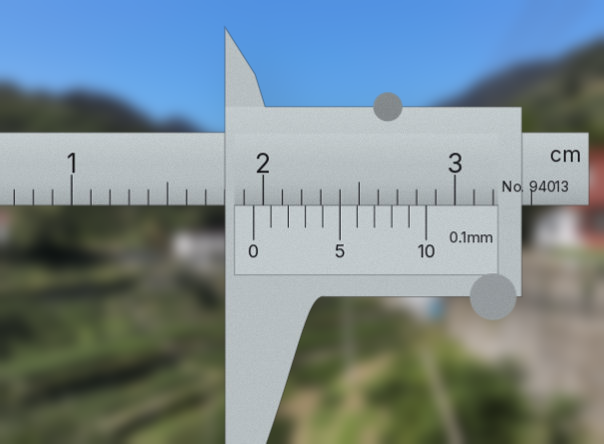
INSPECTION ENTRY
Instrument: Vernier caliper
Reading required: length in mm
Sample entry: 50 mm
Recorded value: 19.5 mm
